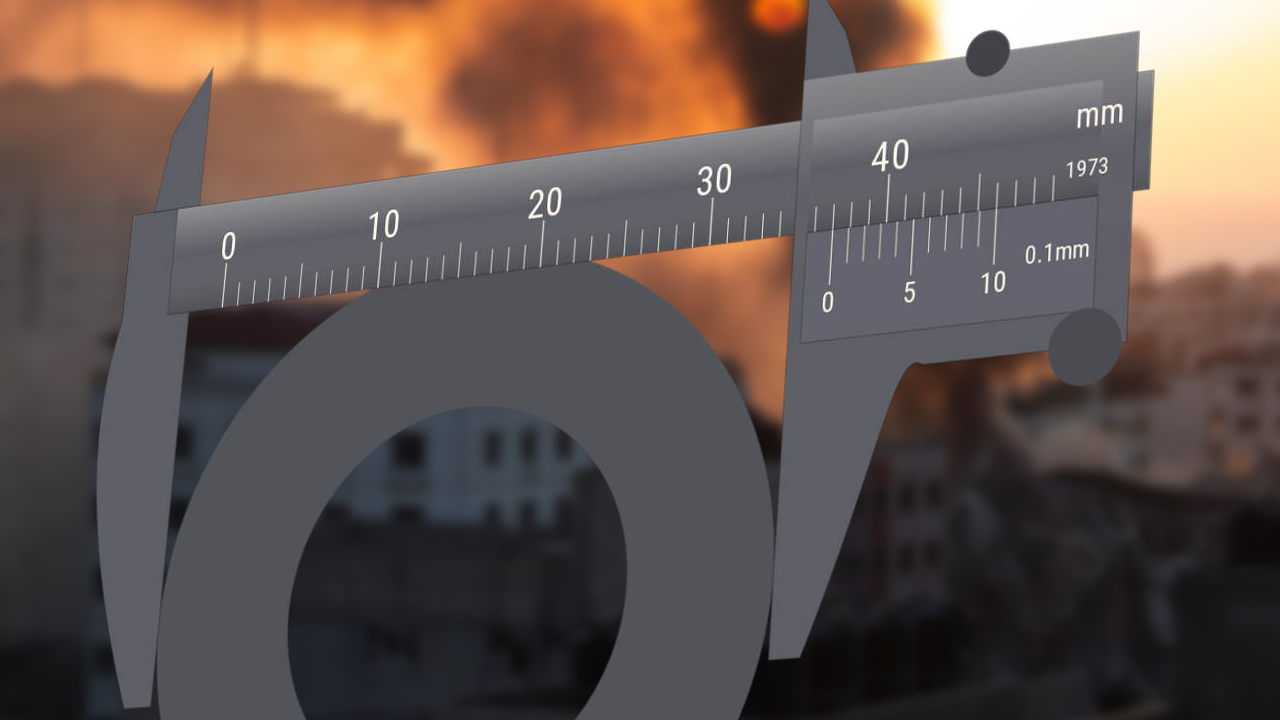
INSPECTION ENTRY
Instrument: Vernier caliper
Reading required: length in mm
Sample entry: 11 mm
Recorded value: 37.0 mm
